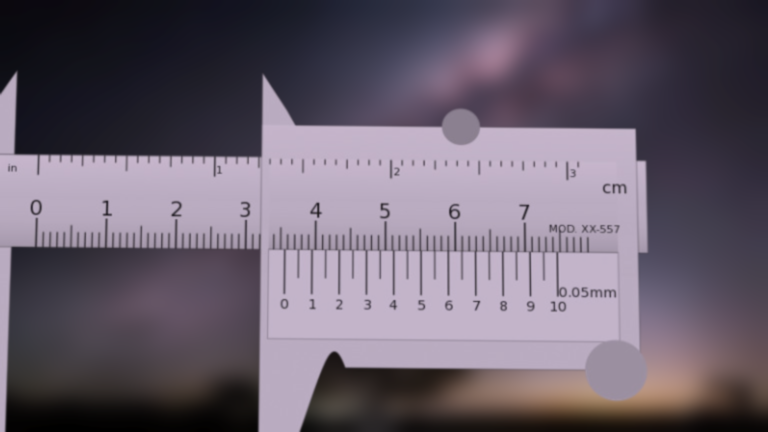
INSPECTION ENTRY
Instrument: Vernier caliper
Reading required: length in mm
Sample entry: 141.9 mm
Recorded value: 35.6 mm
